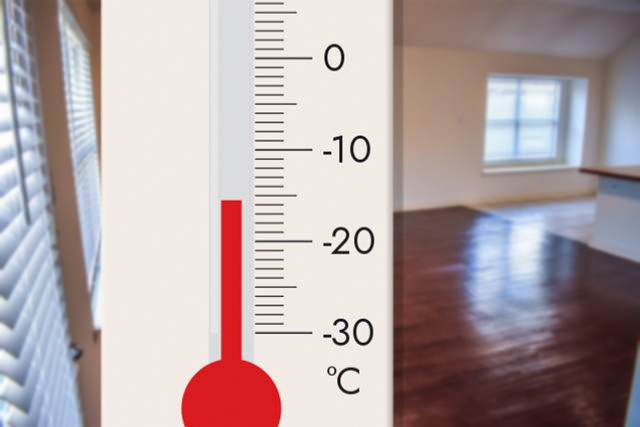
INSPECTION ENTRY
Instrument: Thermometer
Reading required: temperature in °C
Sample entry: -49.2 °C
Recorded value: -15.5 °C
